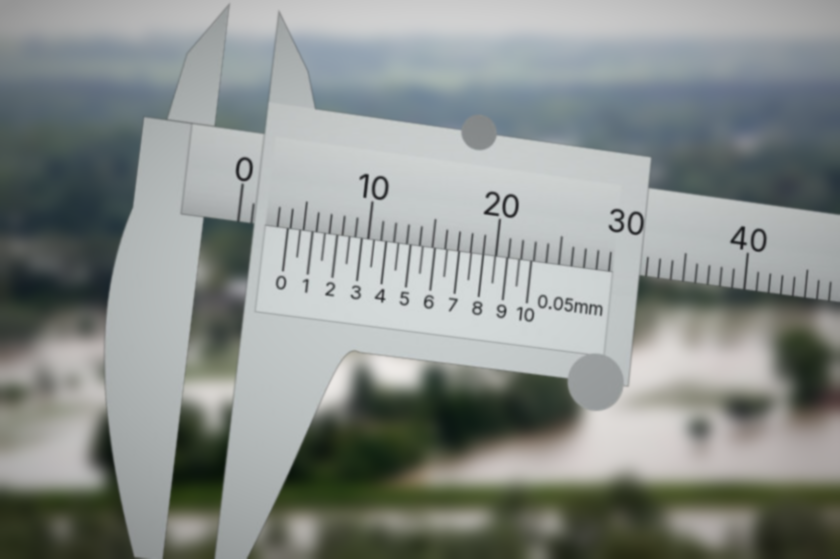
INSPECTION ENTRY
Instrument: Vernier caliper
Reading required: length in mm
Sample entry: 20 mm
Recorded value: 3.8 mm
